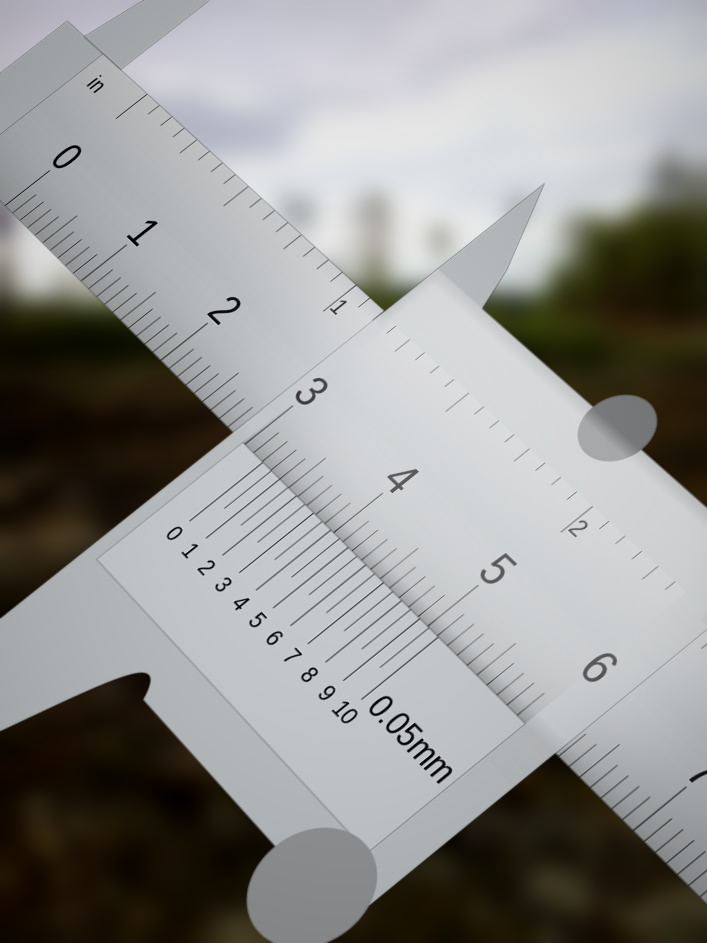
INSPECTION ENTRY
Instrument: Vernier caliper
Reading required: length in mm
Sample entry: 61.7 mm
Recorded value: 32.1 mm
